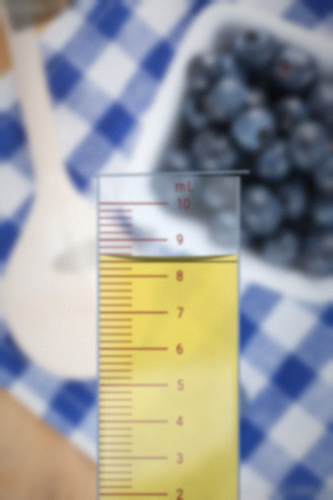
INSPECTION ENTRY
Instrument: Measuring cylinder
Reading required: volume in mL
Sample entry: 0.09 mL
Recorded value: 8.4 mL
